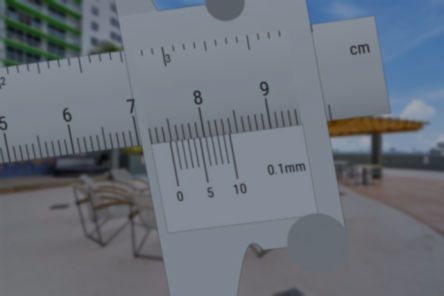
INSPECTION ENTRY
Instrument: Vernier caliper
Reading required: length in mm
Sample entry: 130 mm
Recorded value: 74.8 mm
